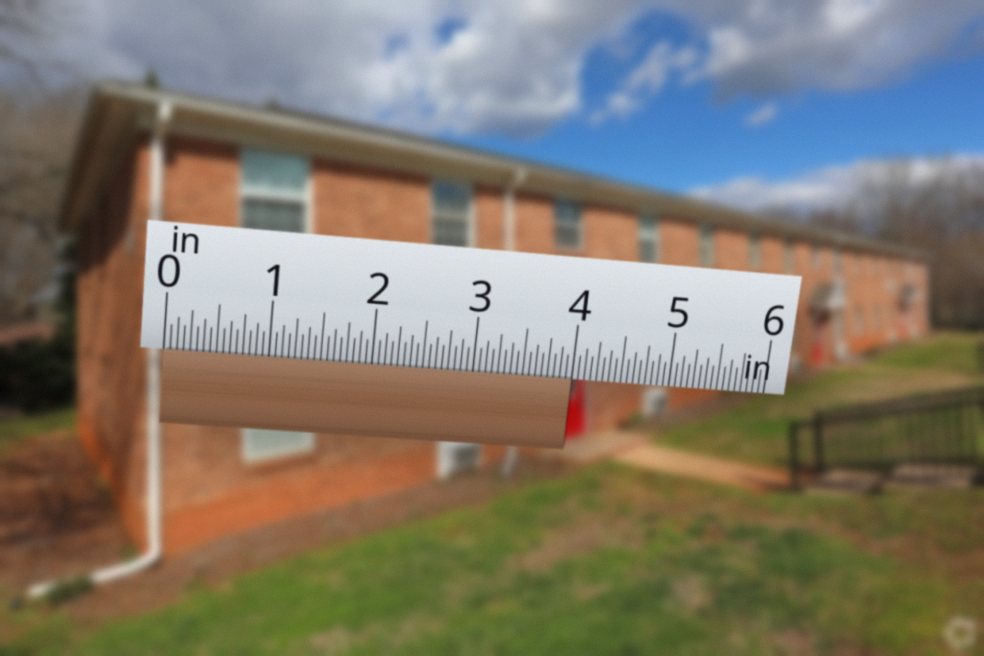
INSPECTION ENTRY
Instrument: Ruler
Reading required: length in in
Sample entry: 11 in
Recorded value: 4 in
